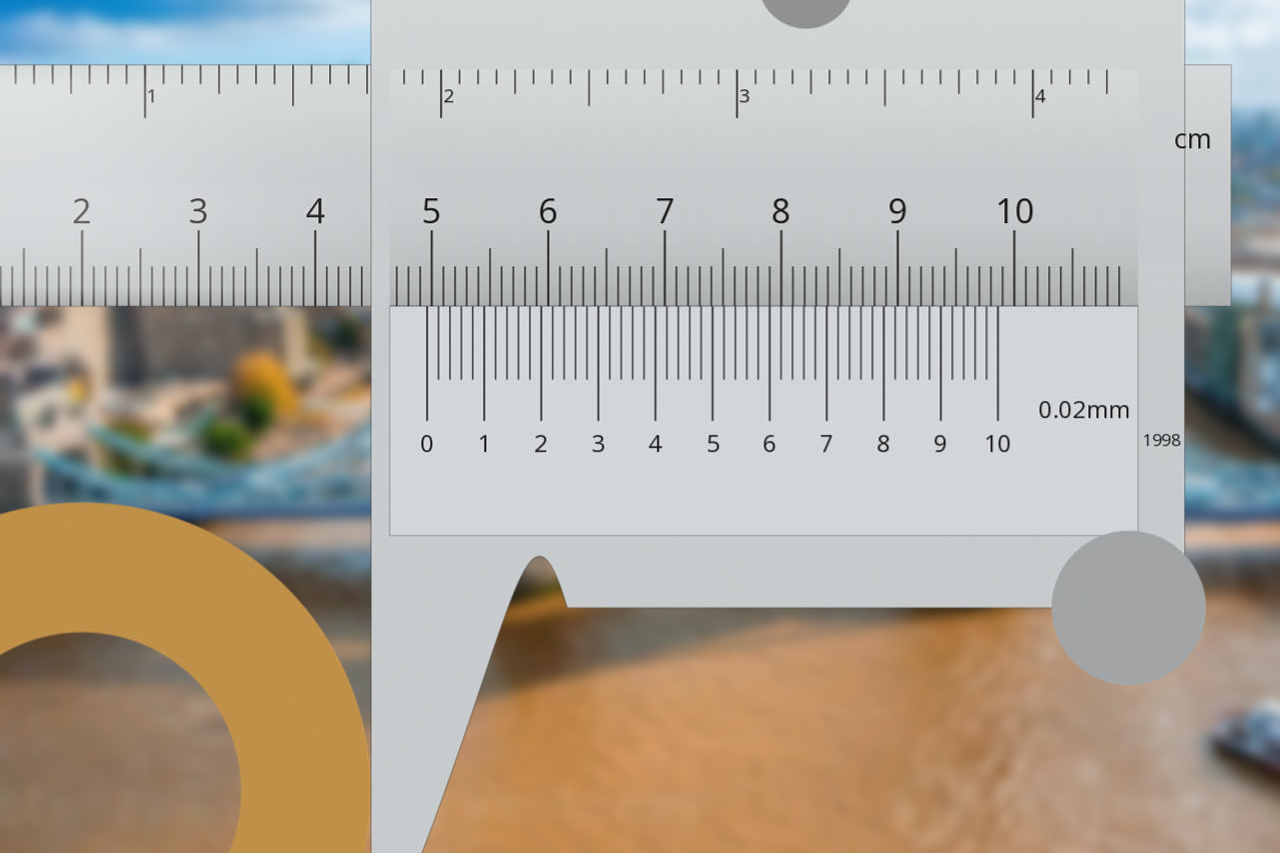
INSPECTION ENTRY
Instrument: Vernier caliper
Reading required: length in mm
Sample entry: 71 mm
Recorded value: 49.6 mm
